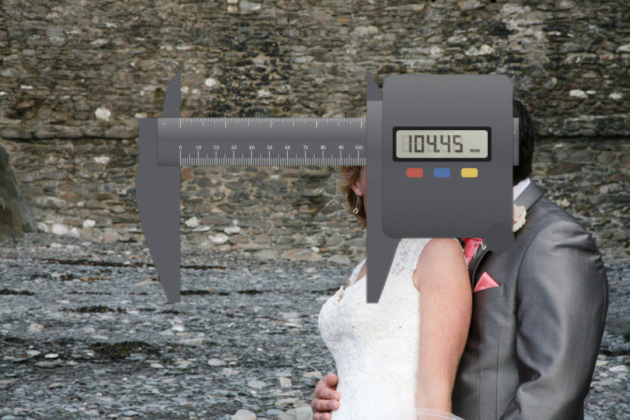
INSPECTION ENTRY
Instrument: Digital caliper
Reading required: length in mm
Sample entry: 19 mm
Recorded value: 104.45 mm
